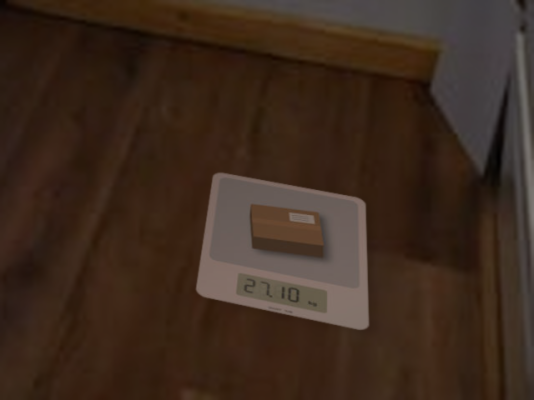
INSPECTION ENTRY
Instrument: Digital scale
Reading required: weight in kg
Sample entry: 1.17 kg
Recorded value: 27.10 kg
